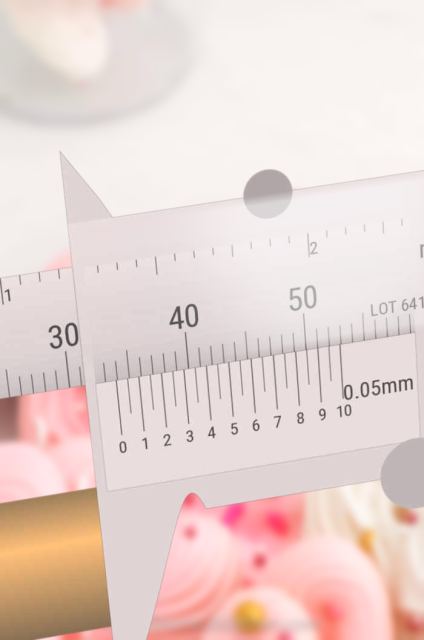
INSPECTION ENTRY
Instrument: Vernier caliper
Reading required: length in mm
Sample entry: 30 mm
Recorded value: 33.9 mm
